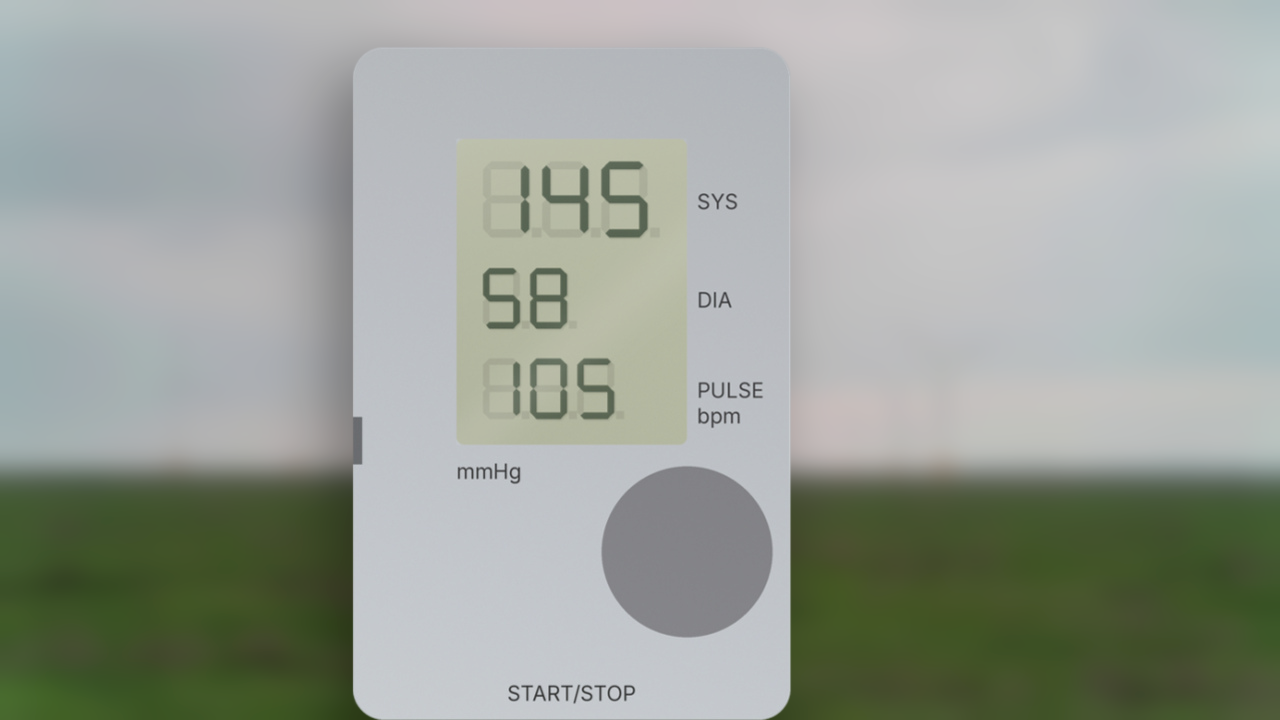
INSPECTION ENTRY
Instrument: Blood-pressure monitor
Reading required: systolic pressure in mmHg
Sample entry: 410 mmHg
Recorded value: 145 mmHg
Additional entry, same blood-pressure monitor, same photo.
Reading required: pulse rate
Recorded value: 105 bpm
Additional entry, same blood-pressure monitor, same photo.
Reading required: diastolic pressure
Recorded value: 58 mmHg
